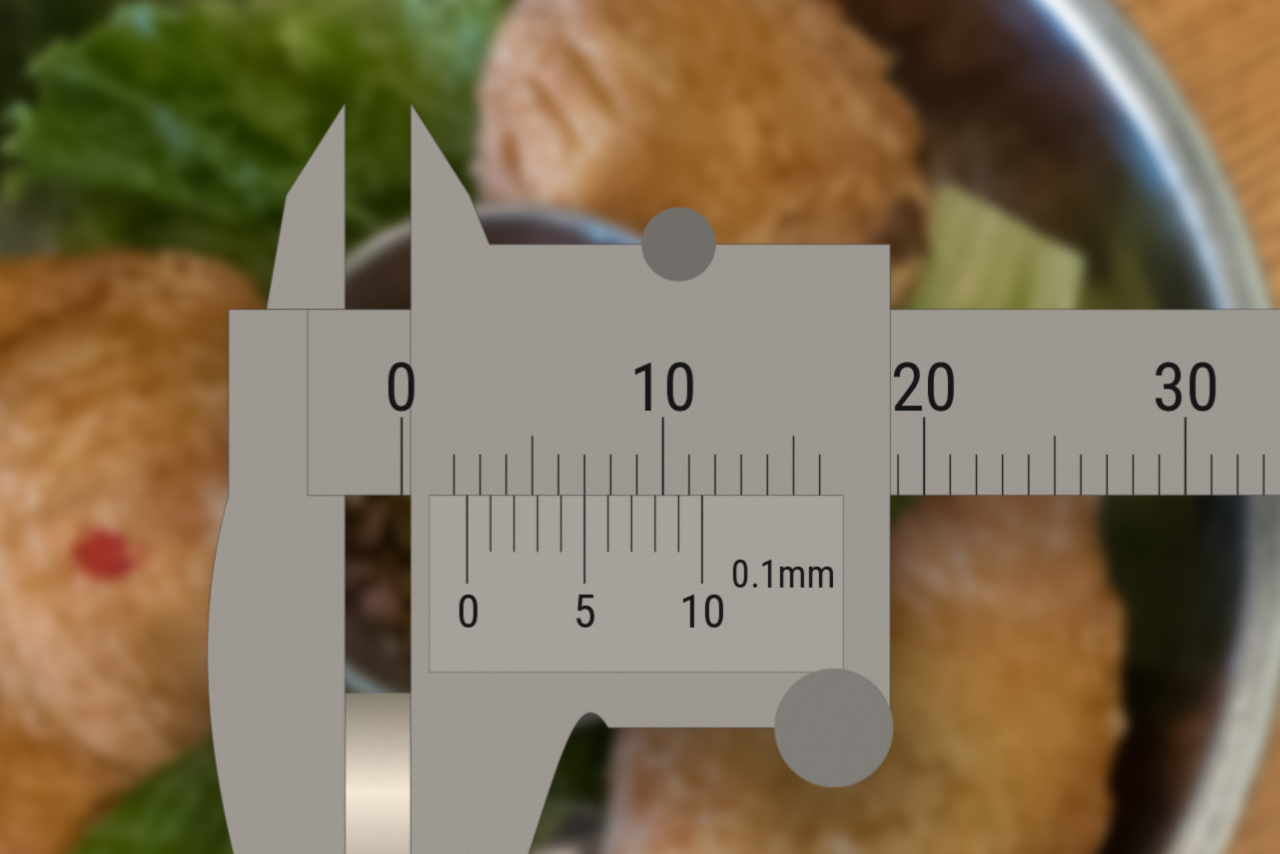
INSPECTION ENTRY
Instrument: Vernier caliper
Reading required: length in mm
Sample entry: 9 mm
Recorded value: 2.5 mm
